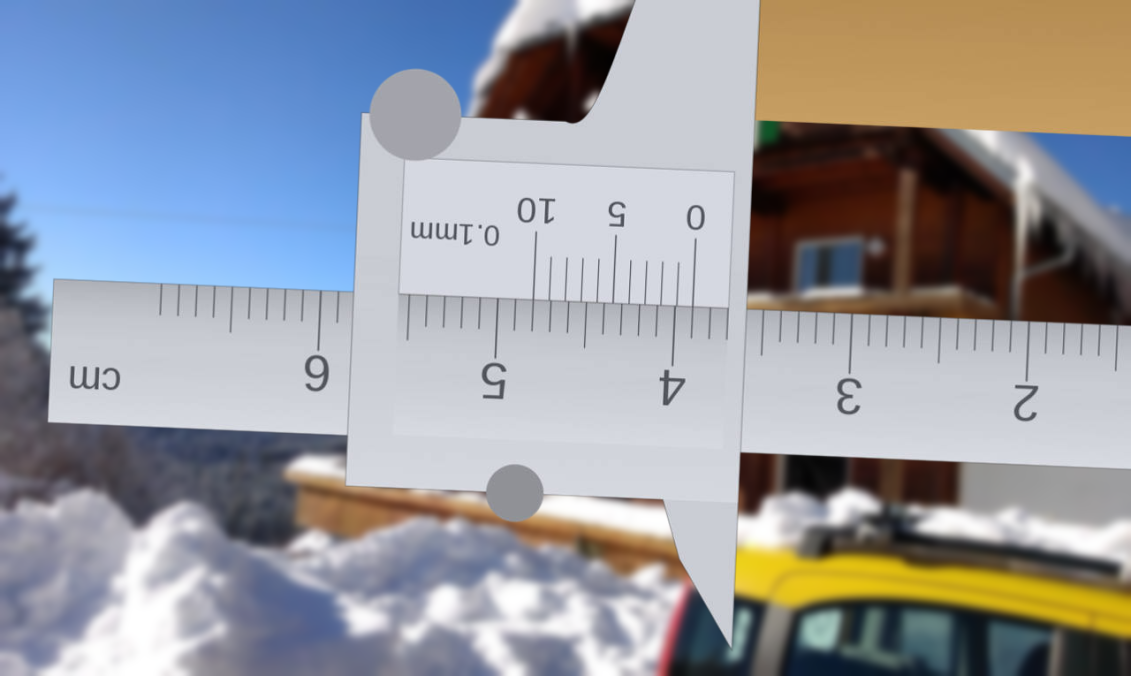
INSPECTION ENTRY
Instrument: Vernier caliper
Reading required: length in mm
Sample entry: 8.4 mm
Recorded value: 39.0 mm
